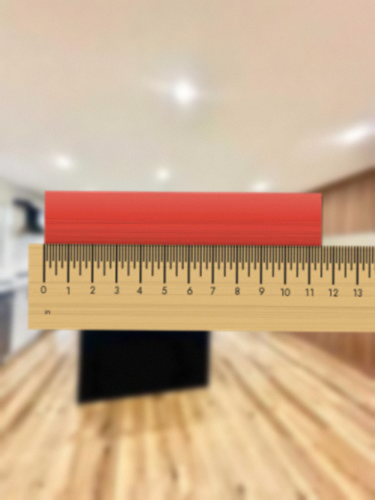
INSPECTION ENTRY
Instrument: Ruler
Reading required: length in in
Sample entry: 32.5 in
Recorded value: 11.5 in
